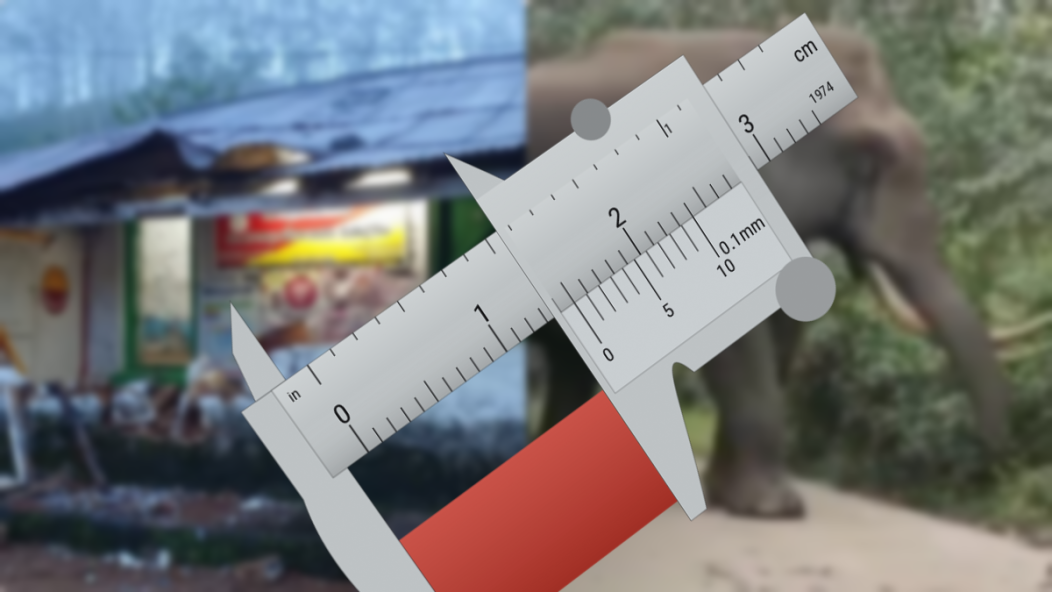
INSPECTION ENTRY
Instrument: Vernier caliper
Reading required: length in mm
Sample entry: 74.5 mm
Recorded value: 15.0 mm
